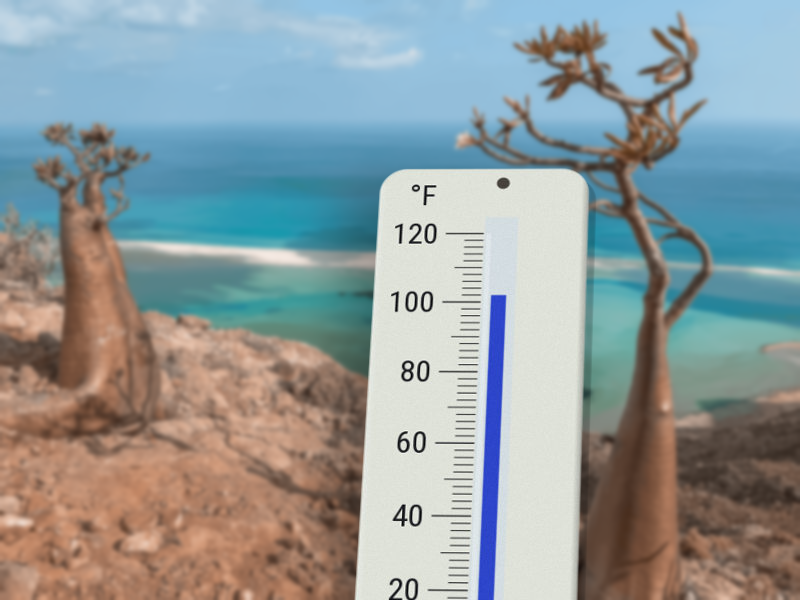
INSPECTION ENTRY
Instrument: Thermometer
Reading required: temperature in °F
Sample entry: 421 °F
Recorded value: 102 °F
